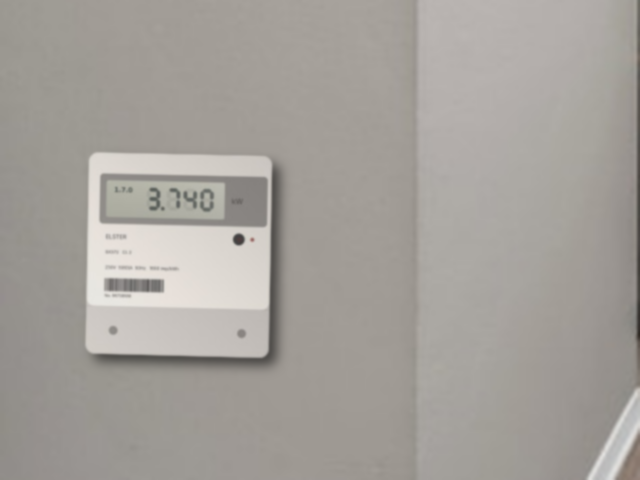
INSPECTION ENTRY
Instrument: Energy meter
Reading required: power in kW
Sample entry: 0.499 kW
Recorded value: 3.740 kW
